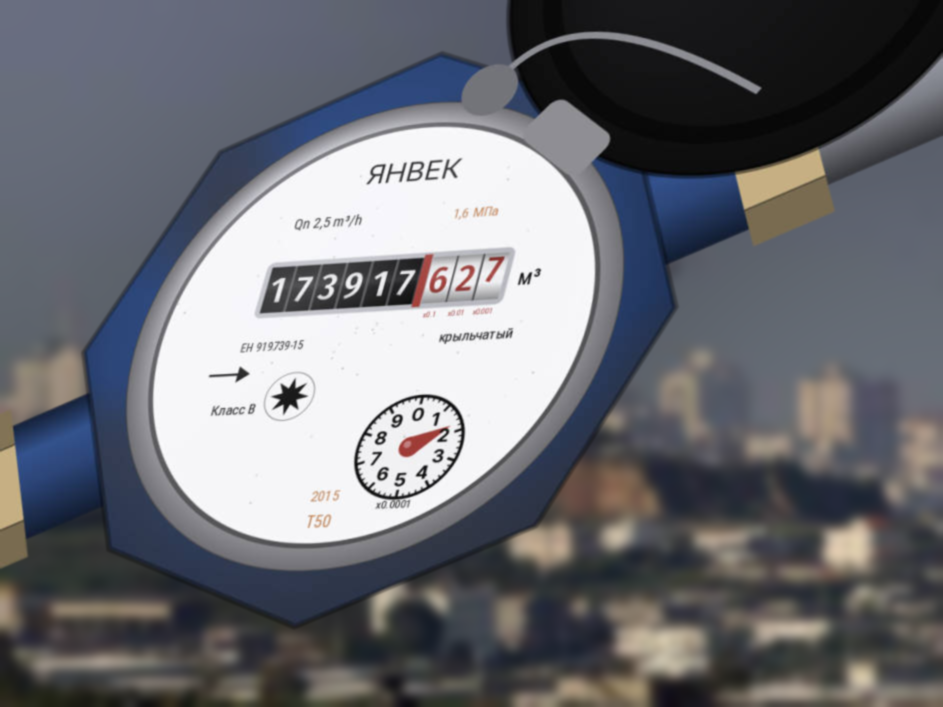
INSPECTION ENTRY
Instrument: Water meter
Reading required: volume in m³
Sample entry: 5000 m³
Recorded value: 173917.6271 m³
